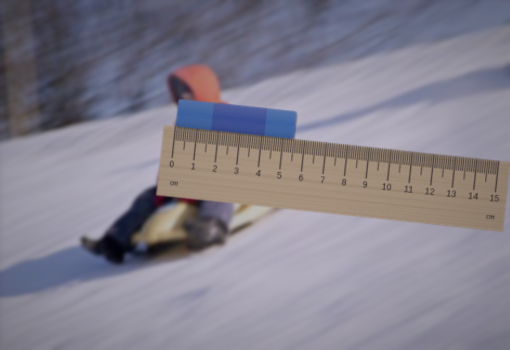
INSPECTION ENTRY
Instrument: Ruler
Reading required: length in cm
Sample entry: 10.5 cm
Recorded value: 5.5 cm
